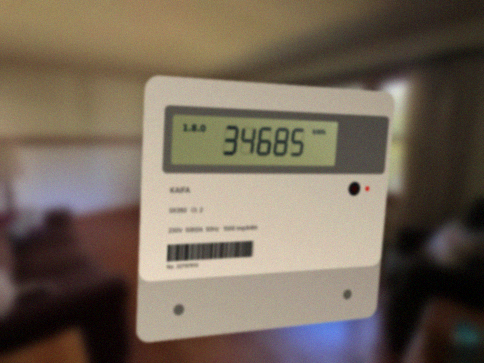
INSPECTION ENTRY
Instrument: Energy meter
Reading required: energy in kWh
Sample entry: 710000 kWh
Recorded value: 34685 kWh
